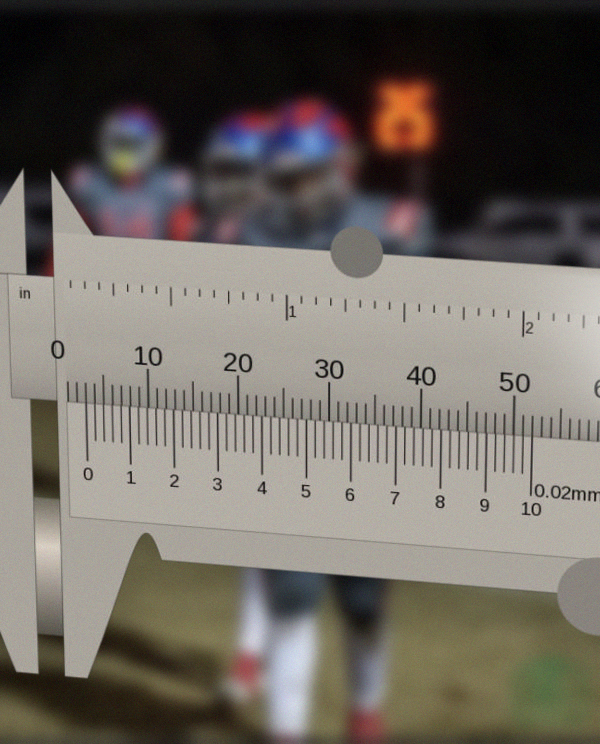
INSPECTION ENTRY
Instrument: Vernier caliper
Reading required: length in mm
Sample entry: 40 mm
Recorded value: 3.0 mm
